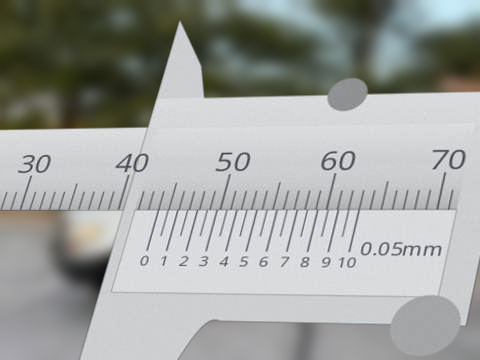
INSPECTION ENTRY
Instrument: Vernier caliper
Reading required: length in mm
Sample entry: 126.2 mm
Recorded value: 44.0 mm
